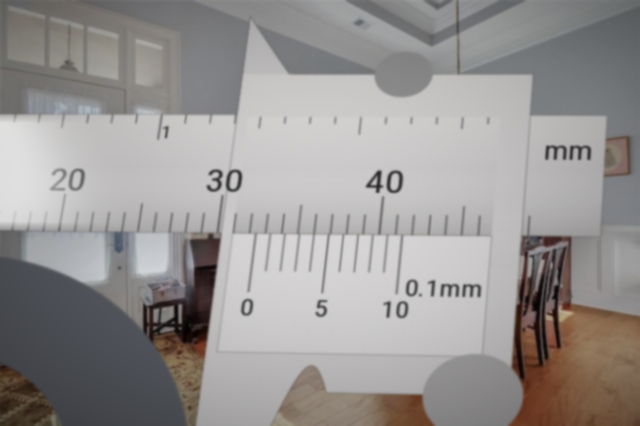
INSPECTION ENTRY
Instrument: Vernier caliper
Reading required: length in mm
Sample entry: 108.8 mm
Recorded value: 32.4 mm
